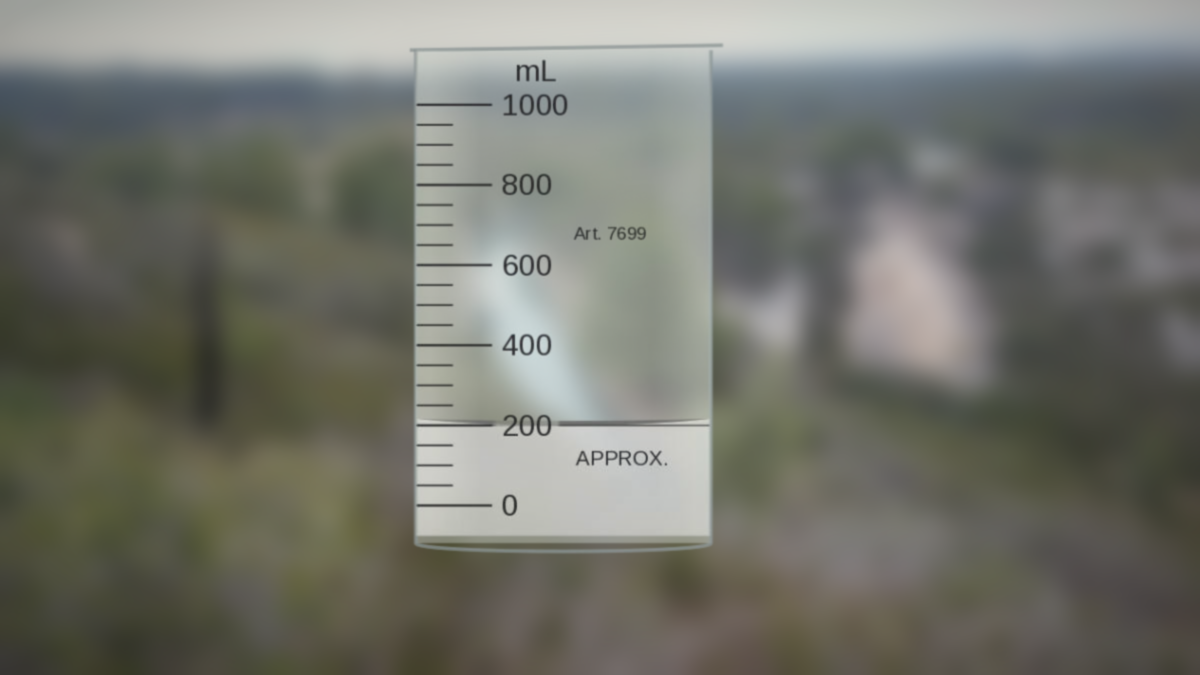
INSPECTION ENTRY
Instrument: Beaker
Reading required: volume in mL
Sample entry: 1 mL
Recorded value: 200 mL
